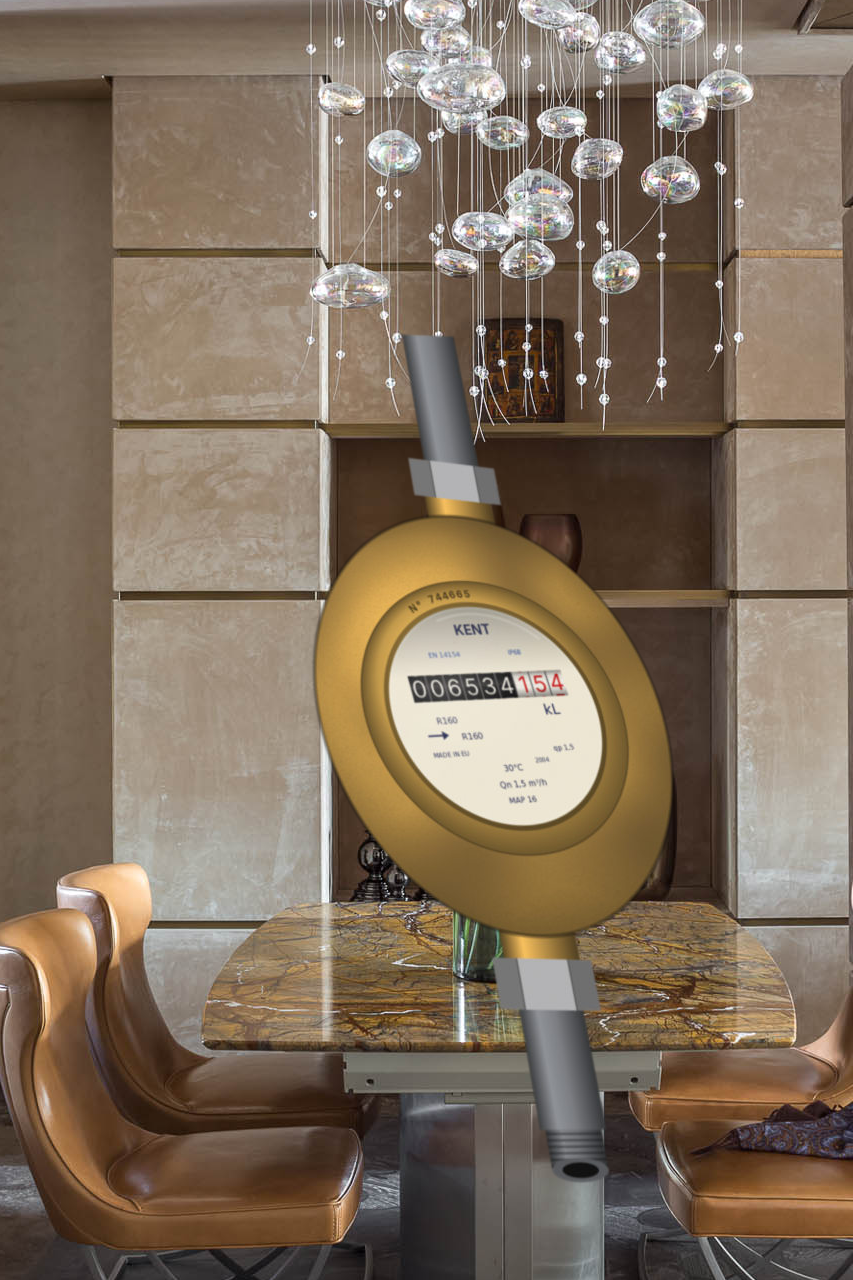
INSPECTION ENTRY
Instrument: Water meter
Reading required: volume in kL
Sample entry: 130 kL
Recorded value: 6534.154 kL
